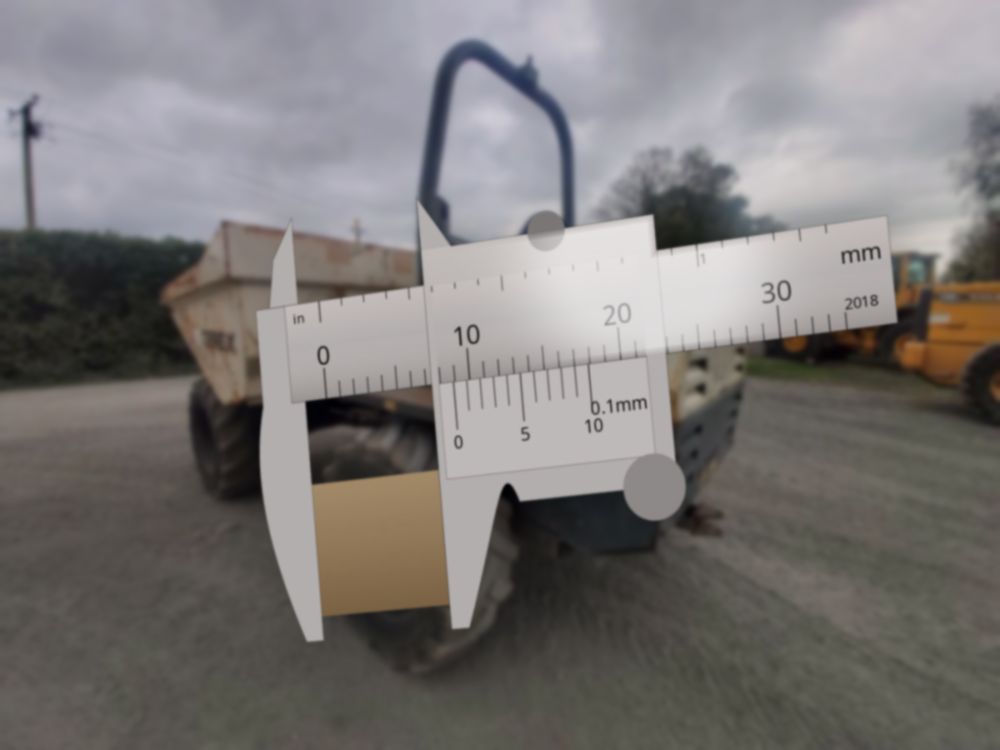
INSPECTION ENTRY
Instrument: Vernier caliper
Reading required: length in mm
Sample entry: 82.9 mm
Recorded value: 8.9 mm
